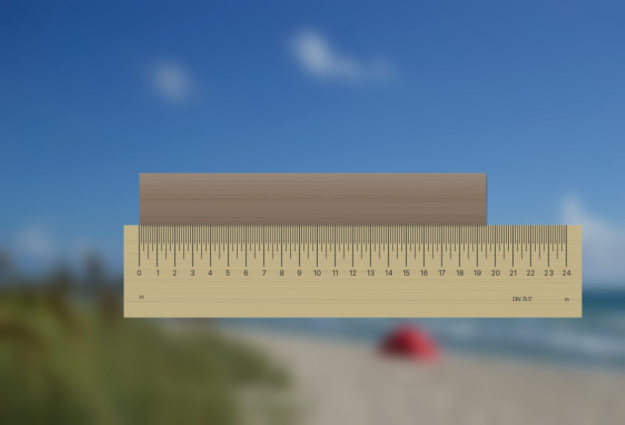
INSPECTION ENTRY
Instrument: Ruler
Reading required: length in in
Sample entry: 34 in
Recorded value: 19.5 in
